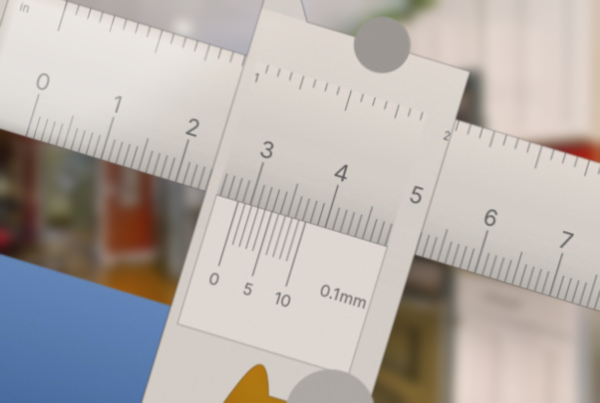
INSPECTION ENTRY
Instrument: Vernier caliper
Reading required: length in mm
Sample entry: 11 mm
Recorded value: 28.4 mm
